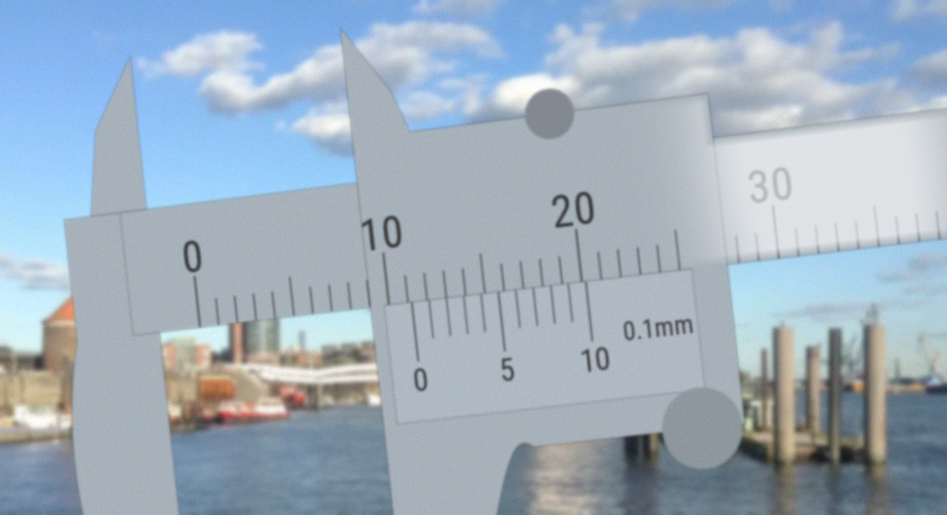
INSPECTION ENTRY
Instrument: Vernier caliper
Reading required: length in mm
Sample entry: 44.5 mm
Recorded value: 11.2 mm
